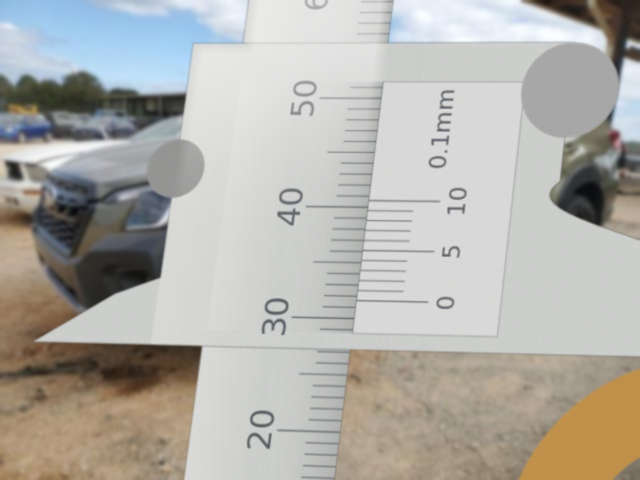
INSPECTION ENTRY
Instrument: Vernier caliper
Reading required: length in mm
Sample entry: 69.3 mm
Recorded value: 31.6 mm
